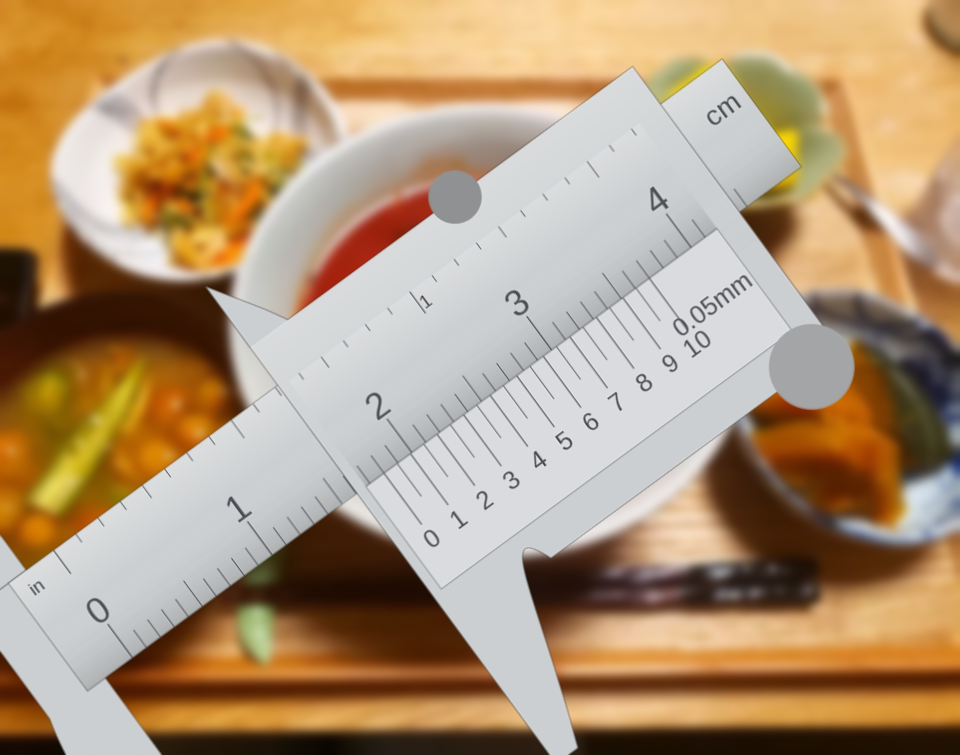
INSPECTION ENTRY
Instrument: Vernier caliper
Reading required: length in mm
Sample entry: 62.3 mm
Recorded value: 18.0 mm
